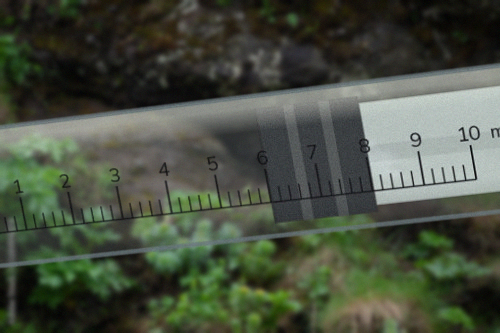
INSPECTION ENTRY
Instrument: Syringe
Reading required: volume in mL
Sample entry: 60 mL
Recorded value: 6 mL
